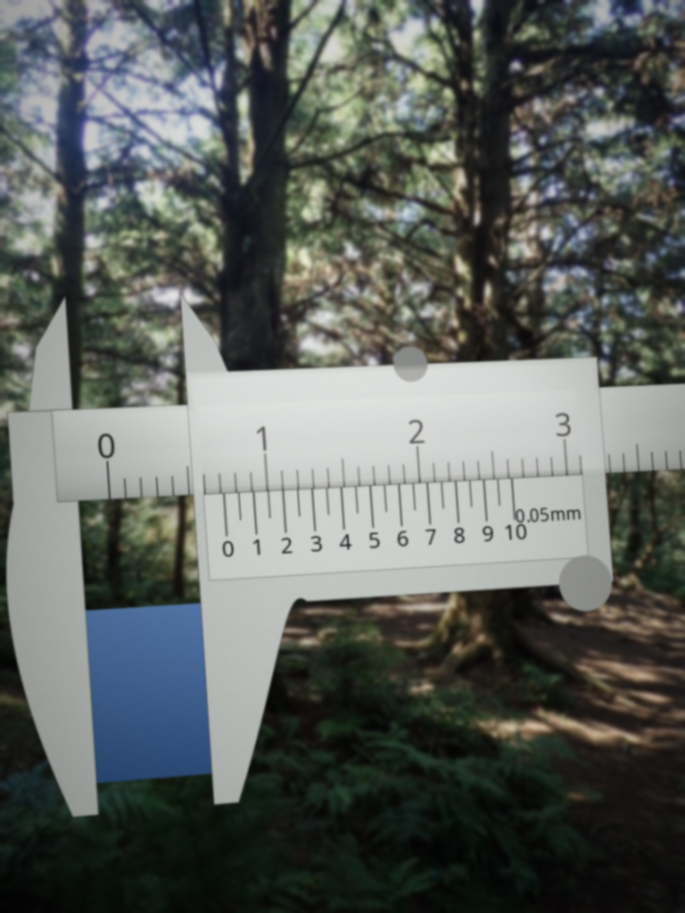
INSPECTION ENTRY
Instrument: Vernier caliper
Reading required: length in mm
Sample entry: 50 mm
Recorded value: 7.2 mm
